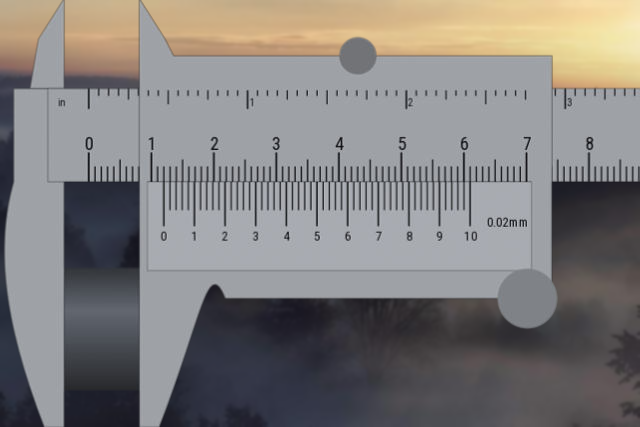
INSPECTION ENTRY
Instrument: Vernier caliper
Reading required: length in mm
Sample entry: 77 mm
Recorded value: 12.0 mm
